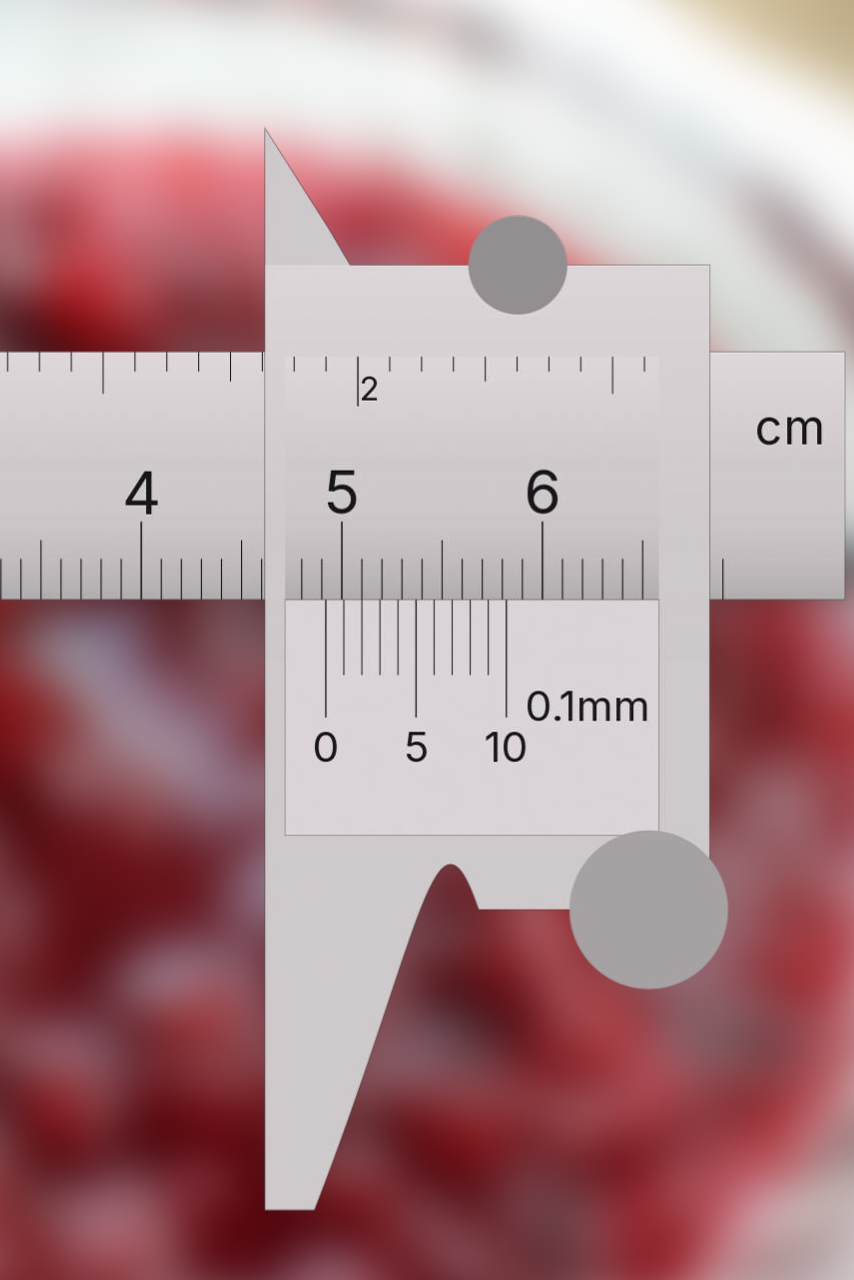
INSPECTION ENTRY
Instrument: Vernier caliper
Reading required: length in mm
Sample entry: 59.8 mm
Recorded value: 49.2 mm
